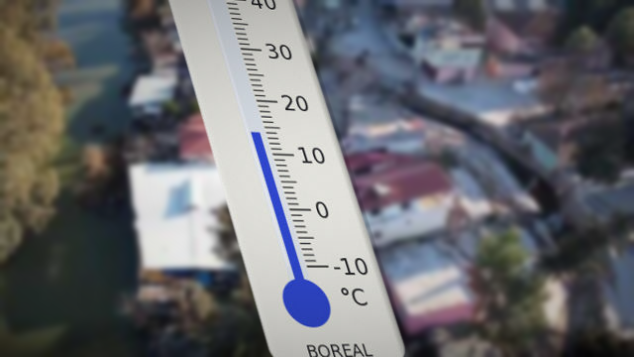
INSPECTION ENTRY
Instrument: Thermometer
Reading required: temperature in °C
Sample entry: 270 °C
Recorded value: 14 °C
